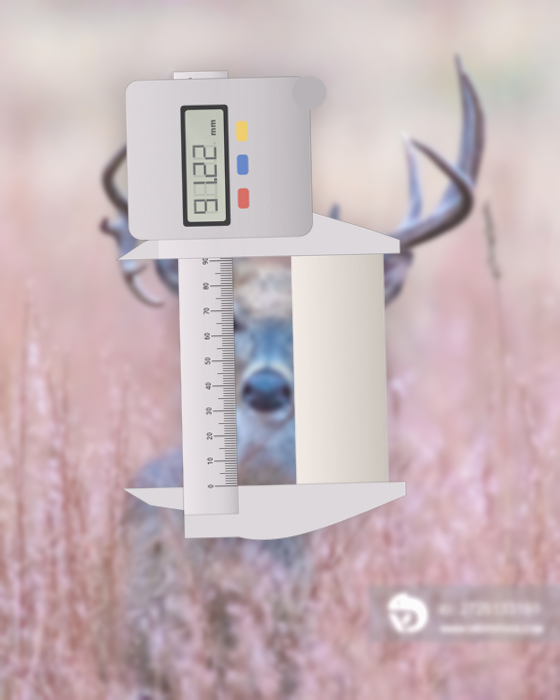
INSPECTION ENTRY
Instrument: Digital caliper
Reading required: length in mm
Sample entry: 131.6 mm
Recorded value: 91.22 mm
